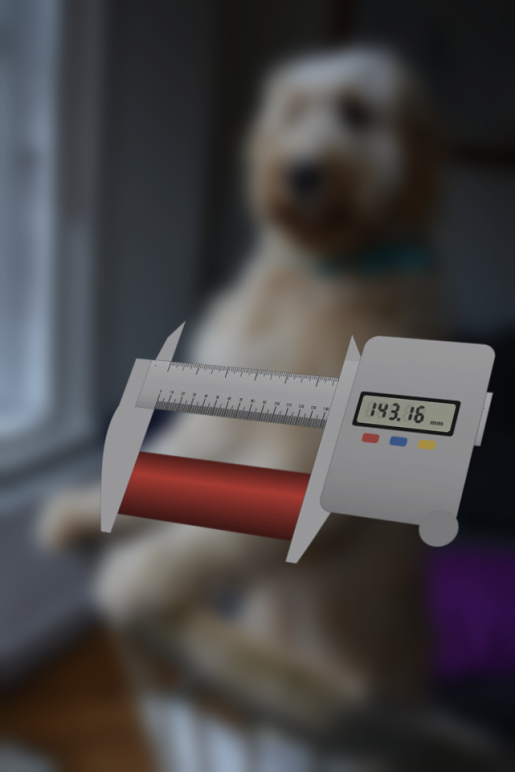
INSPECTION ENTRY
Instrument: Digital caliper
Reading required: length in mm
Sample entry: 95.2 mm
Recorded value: 143.16 mm
